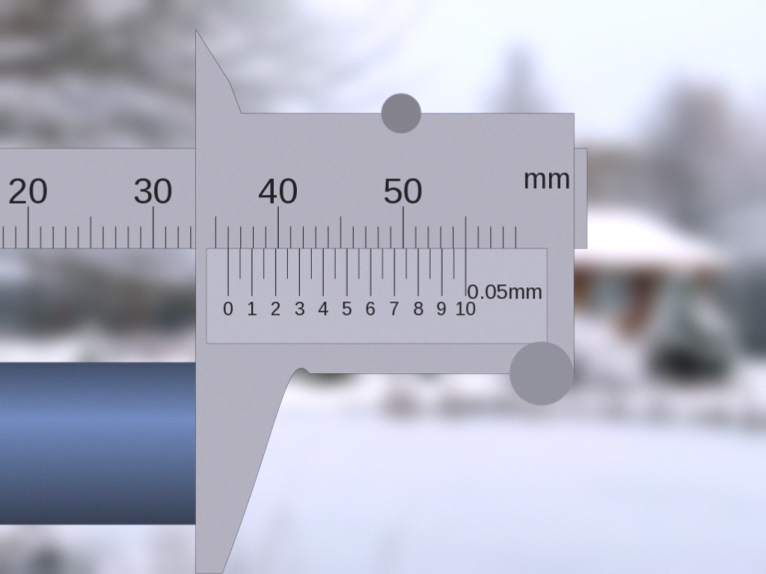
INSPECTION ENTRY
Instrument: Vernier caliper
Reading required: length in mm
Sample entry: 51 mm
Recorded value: 36.0 mm
